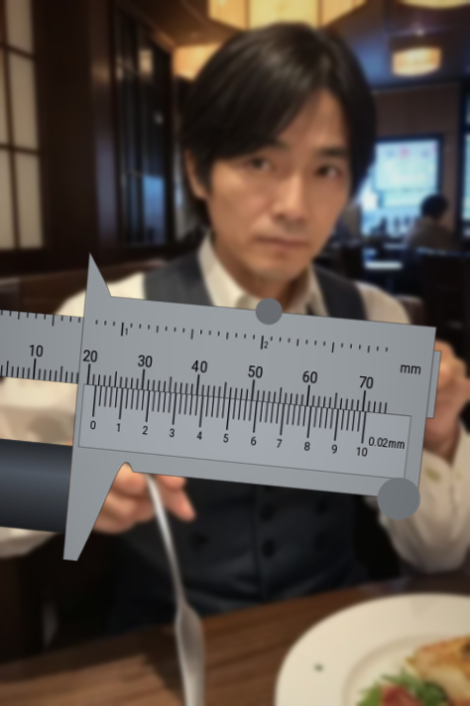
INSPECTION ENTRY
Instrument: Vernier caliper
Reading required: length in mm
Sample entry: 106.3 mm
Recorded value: 21.5 mm
